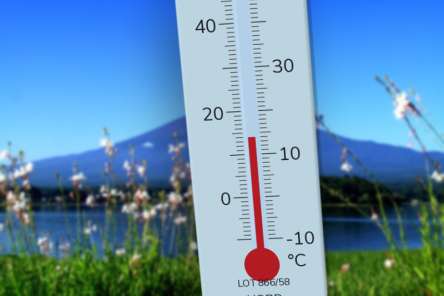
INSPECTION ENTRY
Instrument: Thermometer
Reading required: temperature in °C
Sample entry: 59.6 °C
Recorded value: 14 °C
